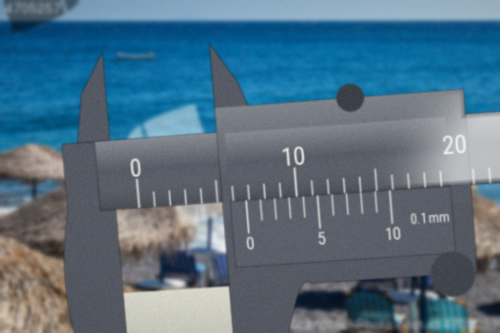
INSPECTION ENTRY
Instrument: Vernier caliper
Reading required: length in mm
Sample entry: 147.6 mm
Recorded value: 6.8 mm
